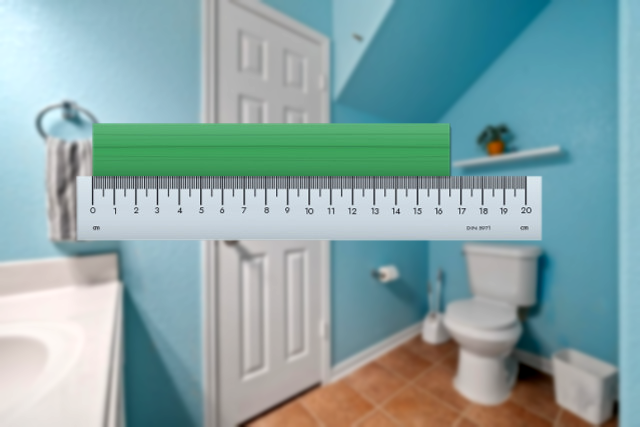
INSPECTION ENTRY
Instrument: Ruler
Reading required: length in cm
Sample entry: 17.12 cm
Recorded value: 16.5 cm
